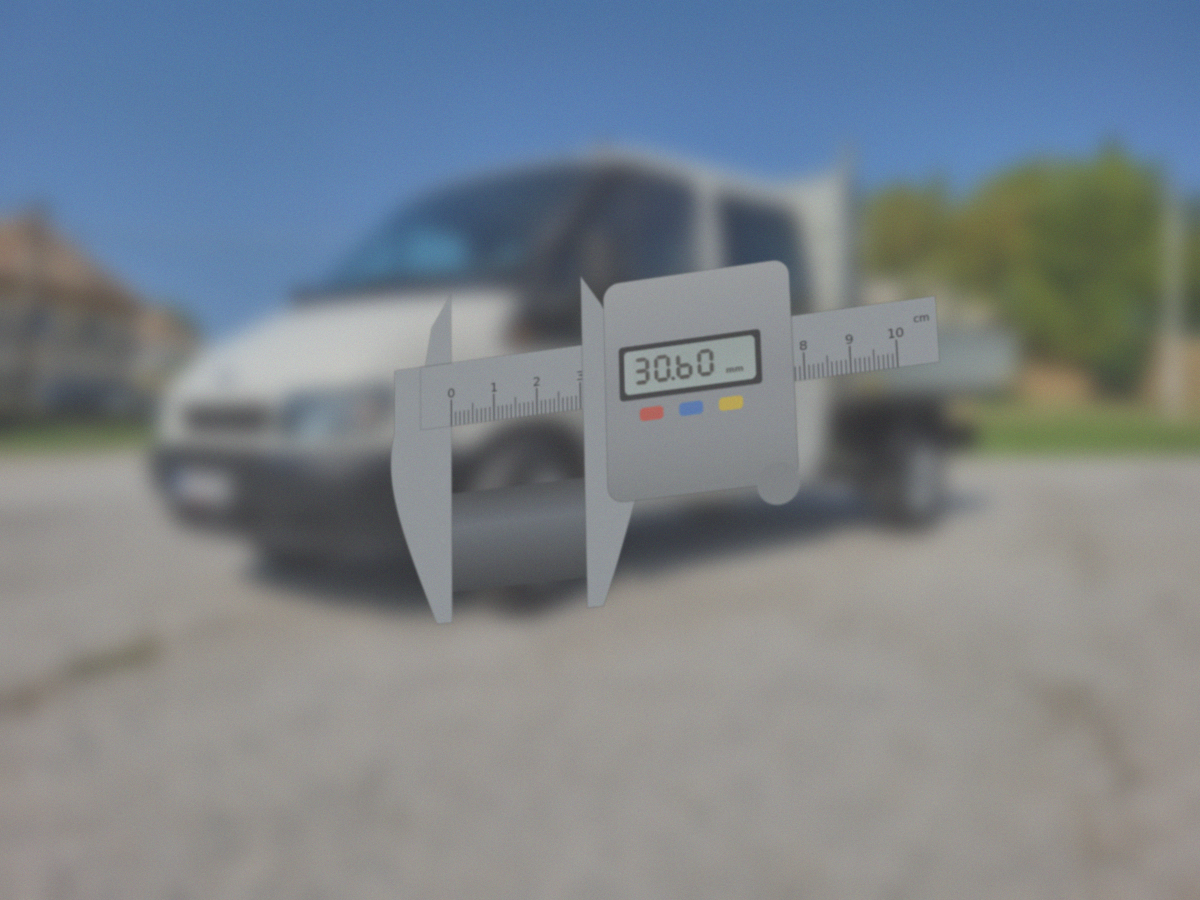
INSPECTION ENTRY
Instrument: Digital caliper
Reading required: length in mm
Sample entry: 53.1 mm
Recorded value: 30.60 mm
